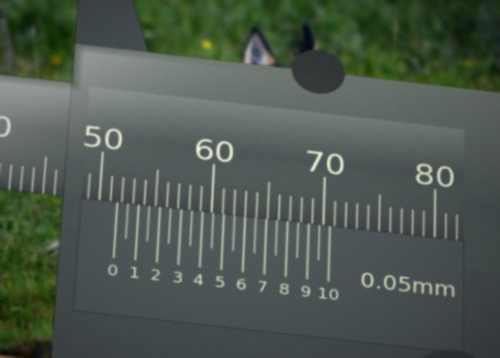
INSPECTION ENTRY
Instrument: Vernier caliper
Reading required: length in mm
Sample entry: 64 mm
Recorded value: 51.6 mm
